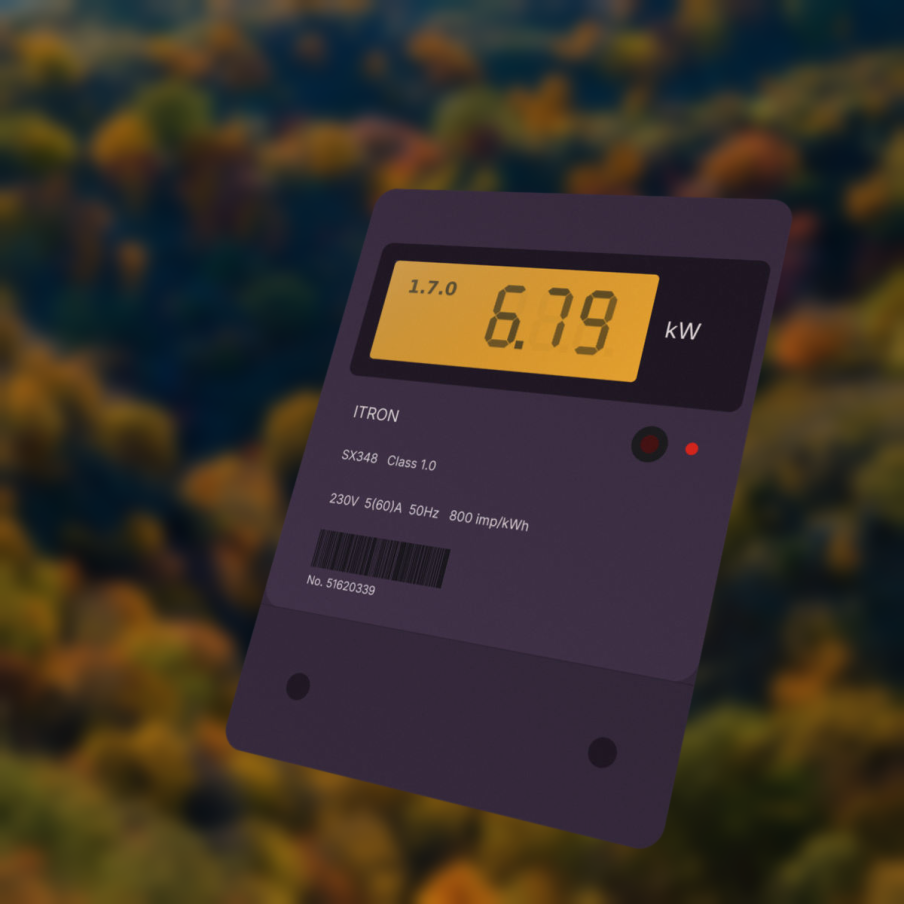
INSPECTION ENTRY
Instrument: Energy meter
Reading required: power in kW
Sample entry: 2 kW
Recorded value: 6.79 kW
